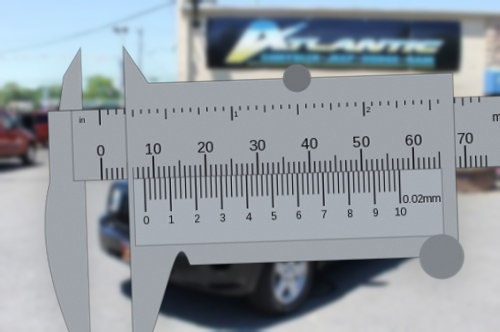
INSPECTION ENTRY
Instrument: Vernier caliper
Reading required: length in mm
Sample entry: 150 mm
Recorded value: 8.2 mm
